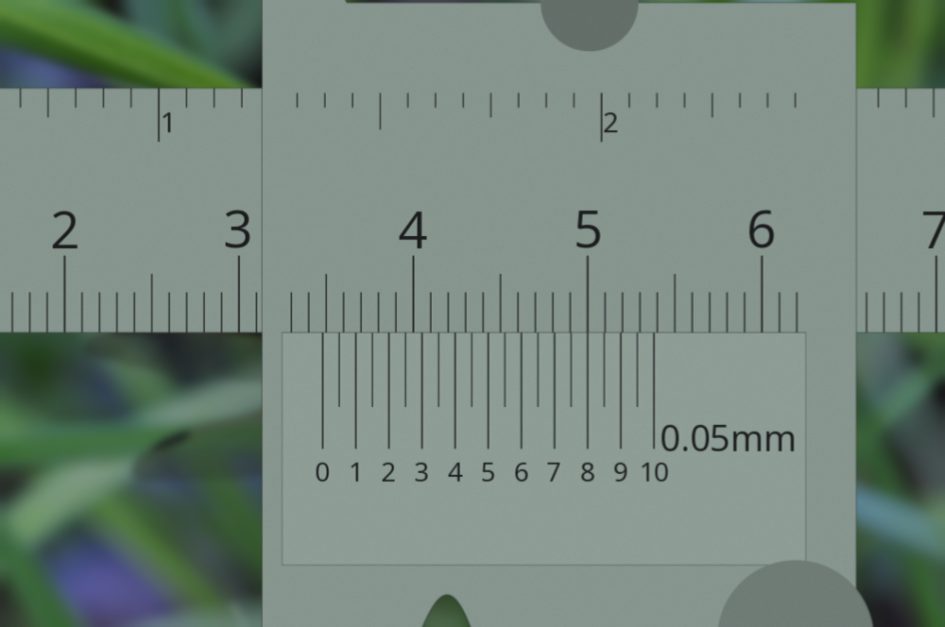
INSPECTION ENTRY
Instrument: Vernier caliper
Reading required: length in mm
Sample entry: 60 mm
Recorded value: 34.8 mm
